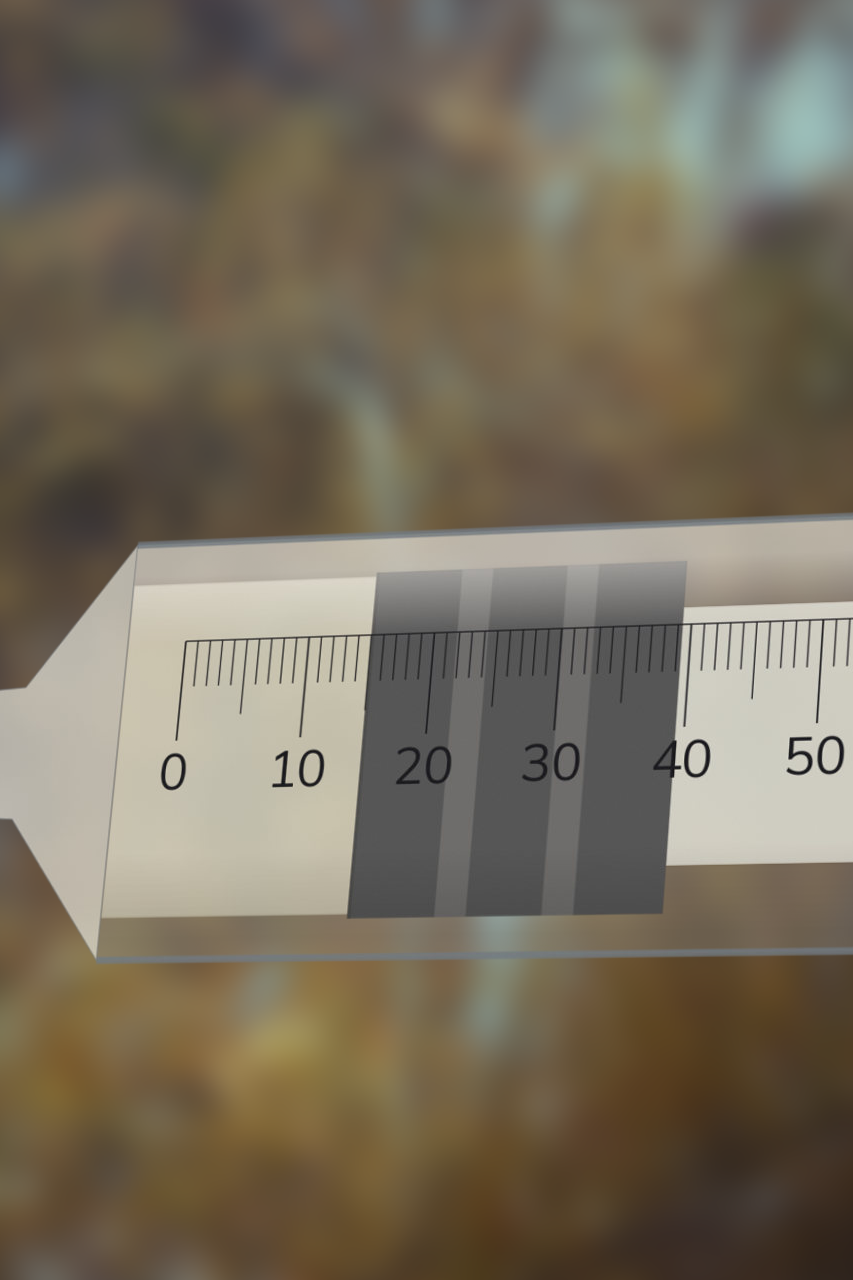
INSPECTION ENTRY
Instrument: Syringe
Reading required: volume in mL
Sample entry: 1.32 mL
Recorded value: 15 mL
